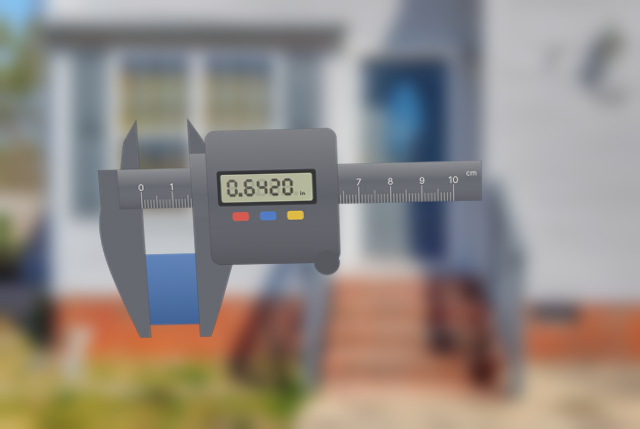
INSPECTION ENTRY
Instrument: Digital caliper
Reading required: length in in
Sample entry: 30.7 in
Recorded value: 0.6420 in
